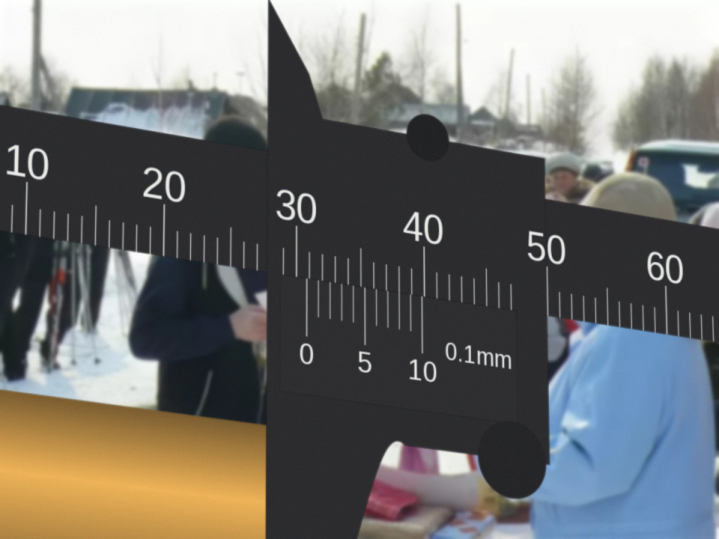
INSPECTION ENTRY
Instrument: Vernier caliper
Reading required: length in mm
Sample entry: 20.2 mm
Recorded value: 30.8 mm
